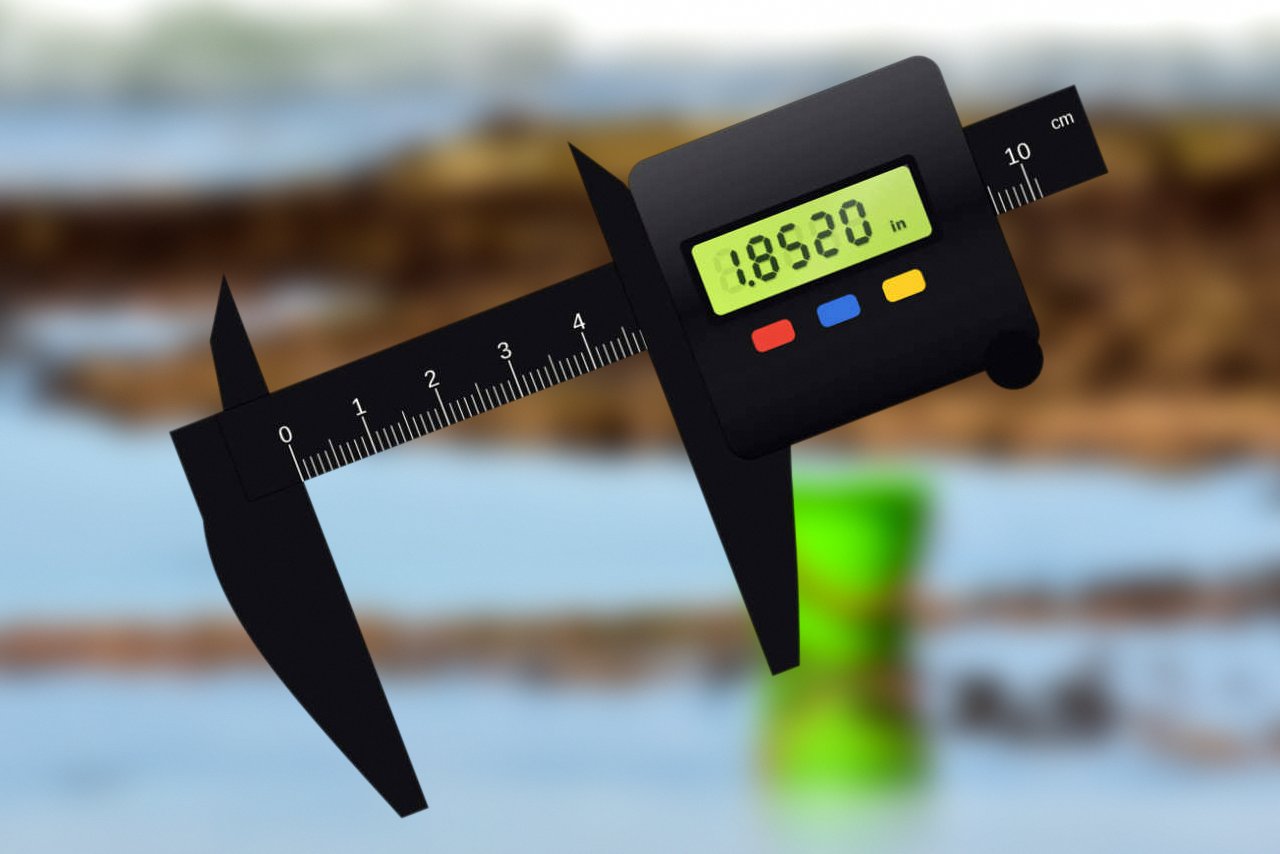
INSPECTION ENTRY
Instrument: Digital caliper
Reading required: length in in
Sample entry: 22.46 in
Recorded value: 1.8520 in
